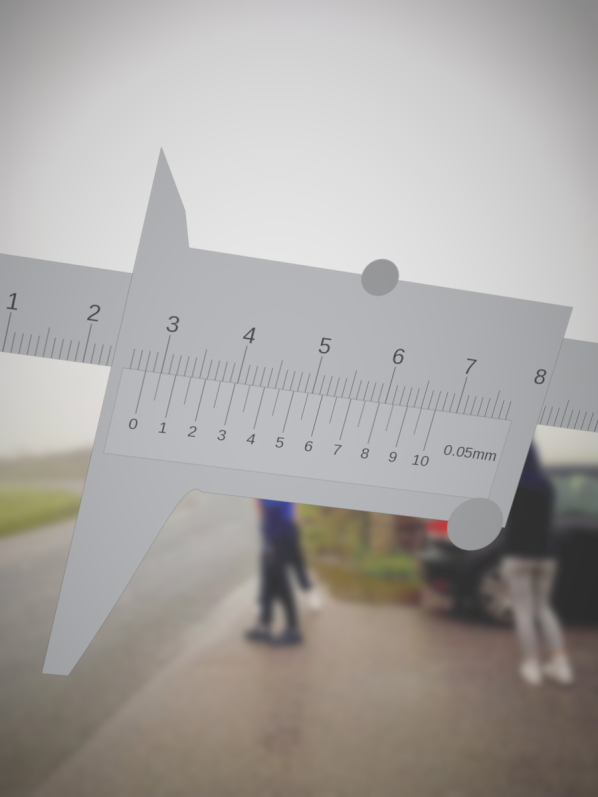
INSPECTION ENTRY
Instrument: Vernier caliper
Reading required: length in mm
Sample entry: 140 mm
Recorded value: 28.0 mm
